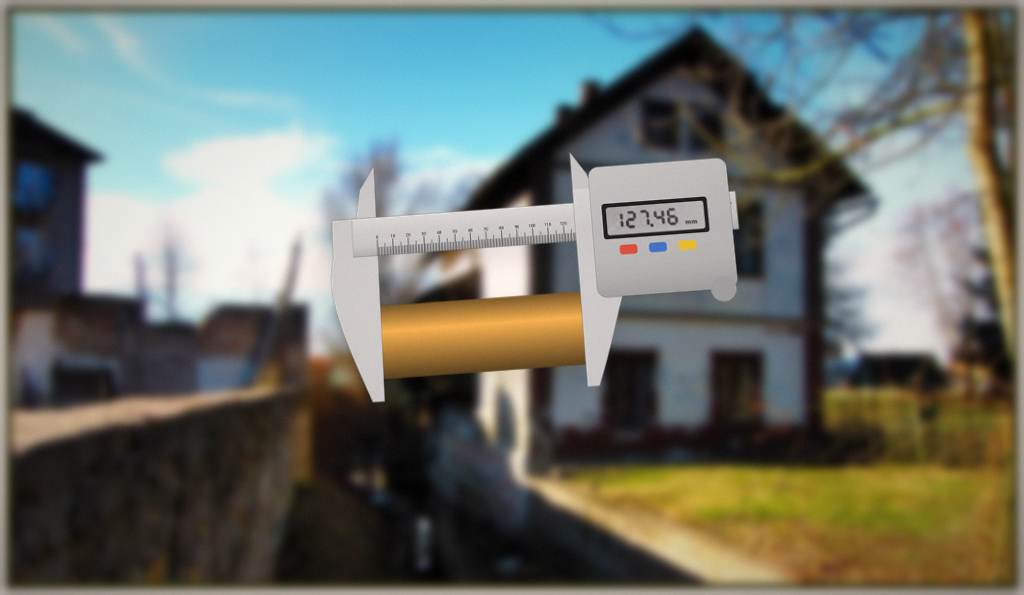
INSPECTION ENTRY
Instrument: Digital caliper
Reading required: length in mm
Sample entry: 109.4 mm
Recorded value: 127.46 mm
